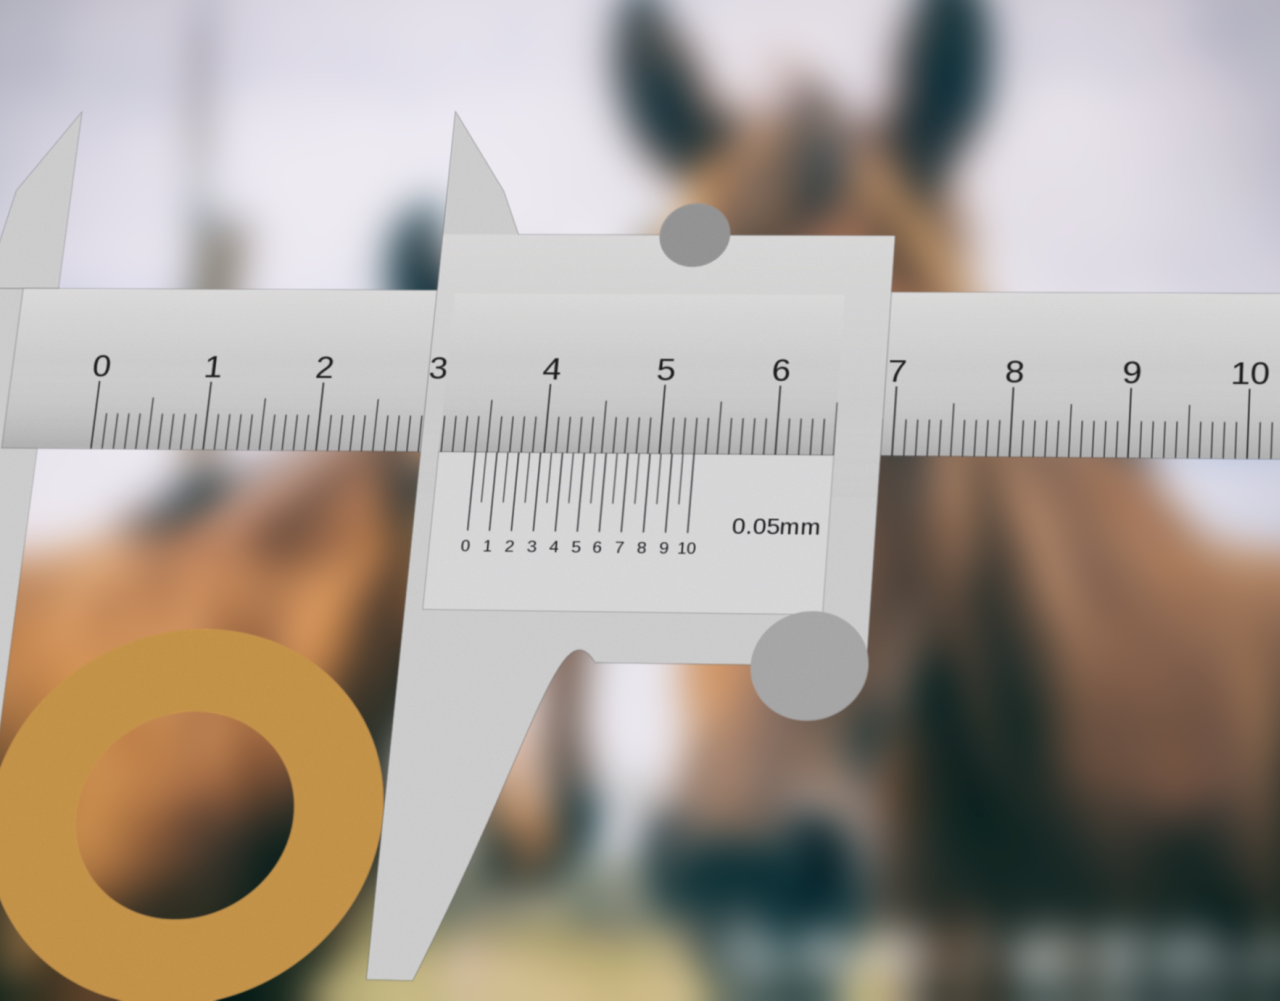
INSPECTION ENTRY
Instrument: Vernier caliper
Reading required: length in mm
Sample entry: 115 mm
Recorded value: 34.0 mm
